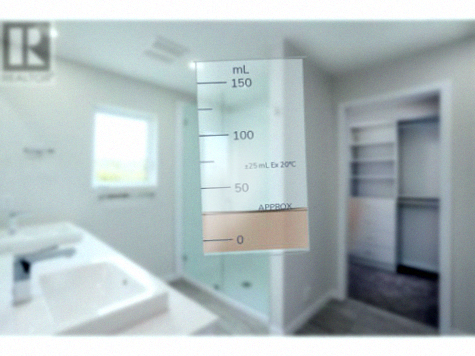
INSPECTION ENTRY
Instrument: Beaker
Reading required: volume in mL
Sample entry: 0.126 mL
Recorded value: 25 mL
